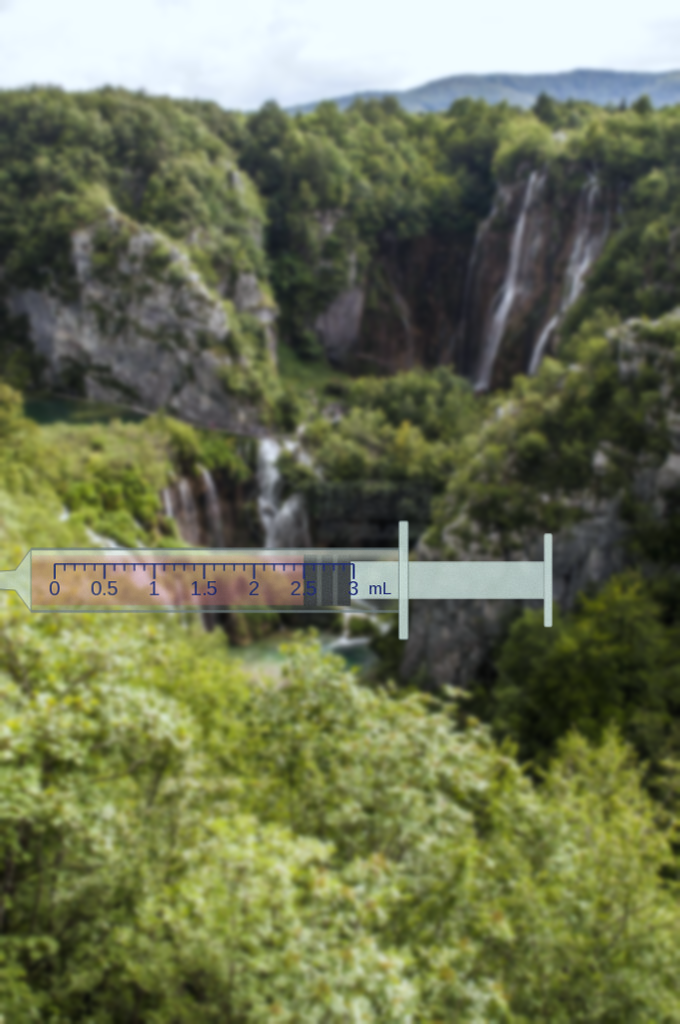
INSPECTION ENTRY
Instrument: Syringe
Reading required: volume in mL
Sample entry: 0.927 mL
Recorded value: 2.5 mL
